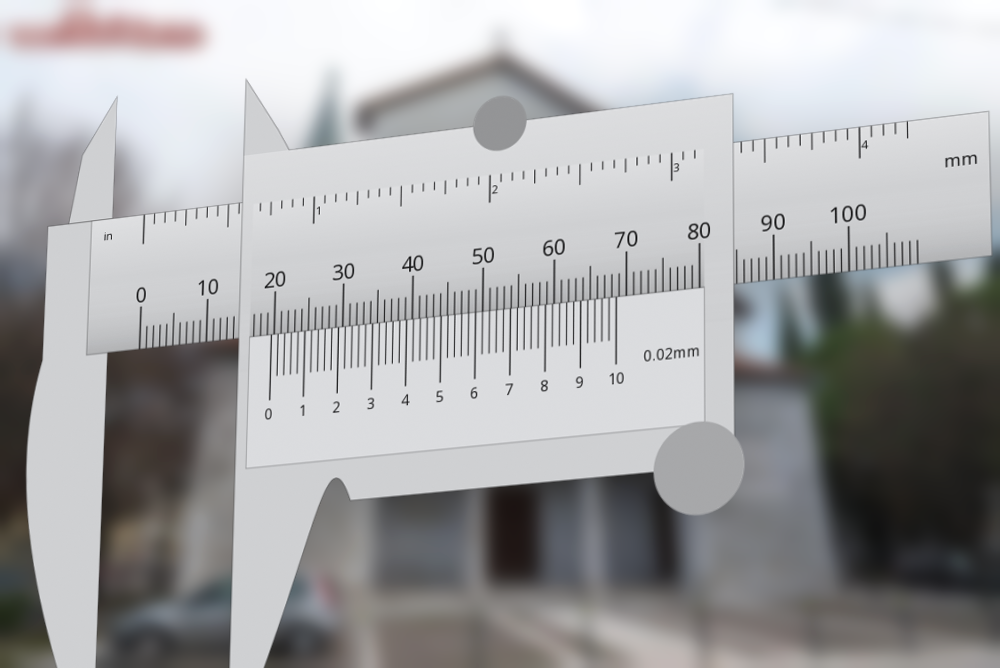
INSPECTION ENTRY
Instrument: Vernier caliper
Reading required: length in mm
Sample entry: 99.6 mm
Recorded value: 19.6 mm
